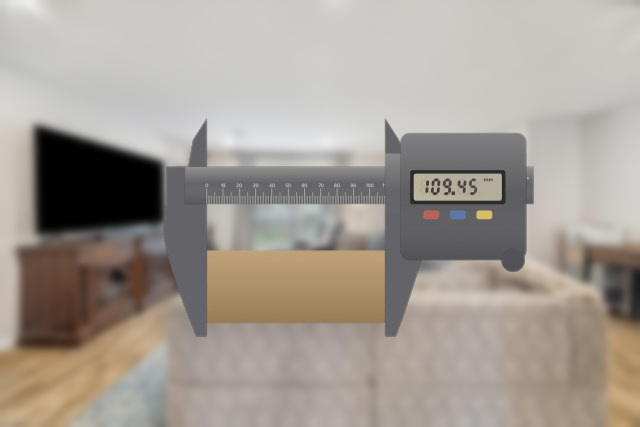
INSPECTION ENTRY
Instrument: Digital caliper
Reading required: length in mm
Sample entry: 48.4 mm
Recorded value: 109.45 mm
